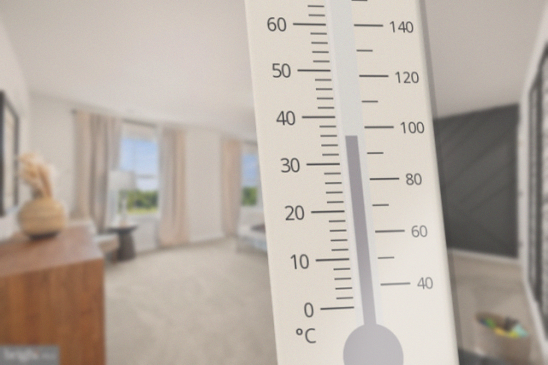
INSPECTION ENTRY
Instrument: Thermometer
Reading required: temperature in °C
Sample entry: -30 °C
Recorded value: 36 °C
